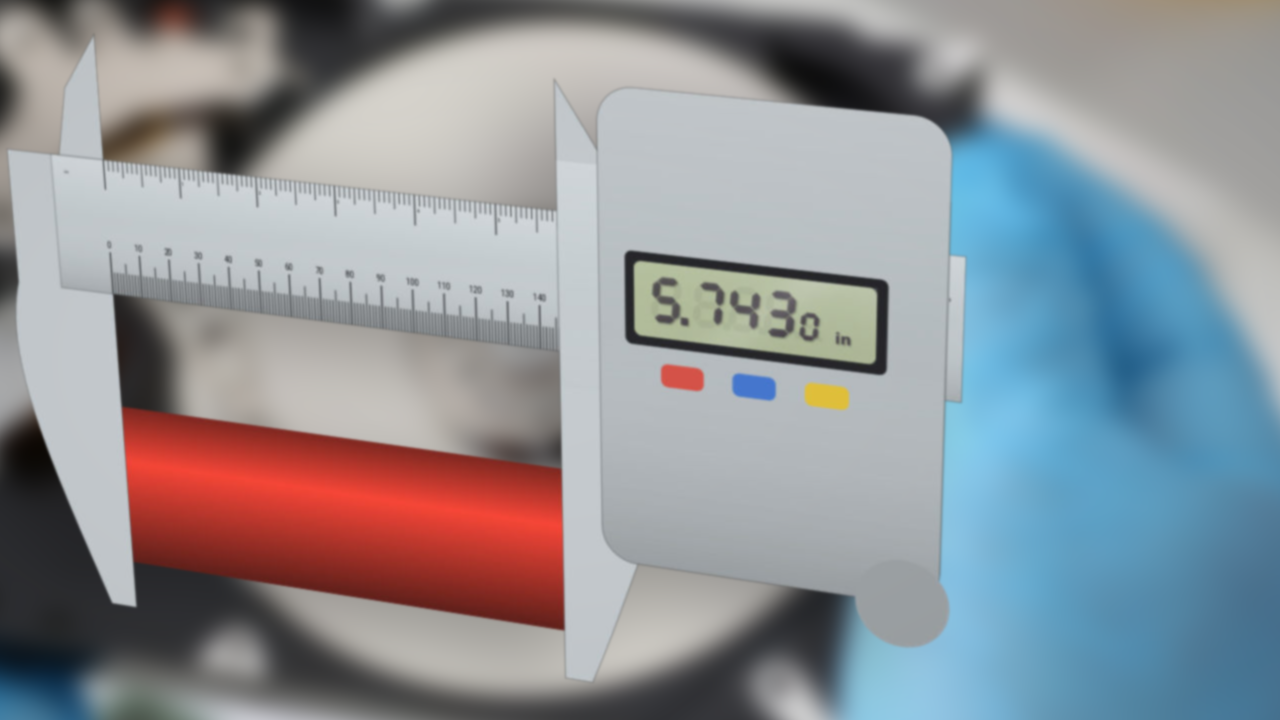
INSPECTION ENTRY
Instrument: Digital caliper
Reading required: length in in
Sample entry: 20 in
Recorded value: 5.7430 in
